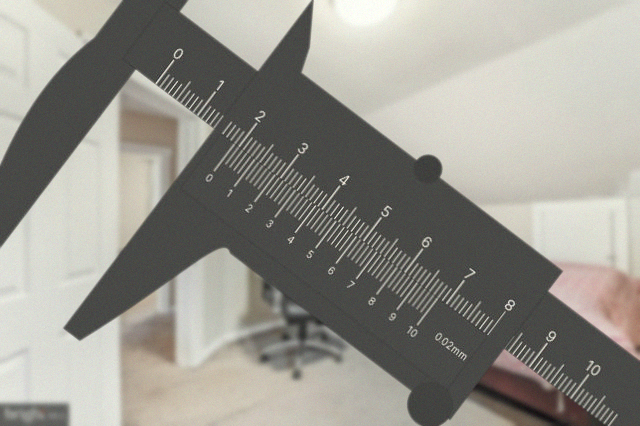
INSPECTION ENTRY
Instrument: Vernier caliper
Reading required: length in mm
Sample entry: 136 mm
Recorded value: 19.0 mm
